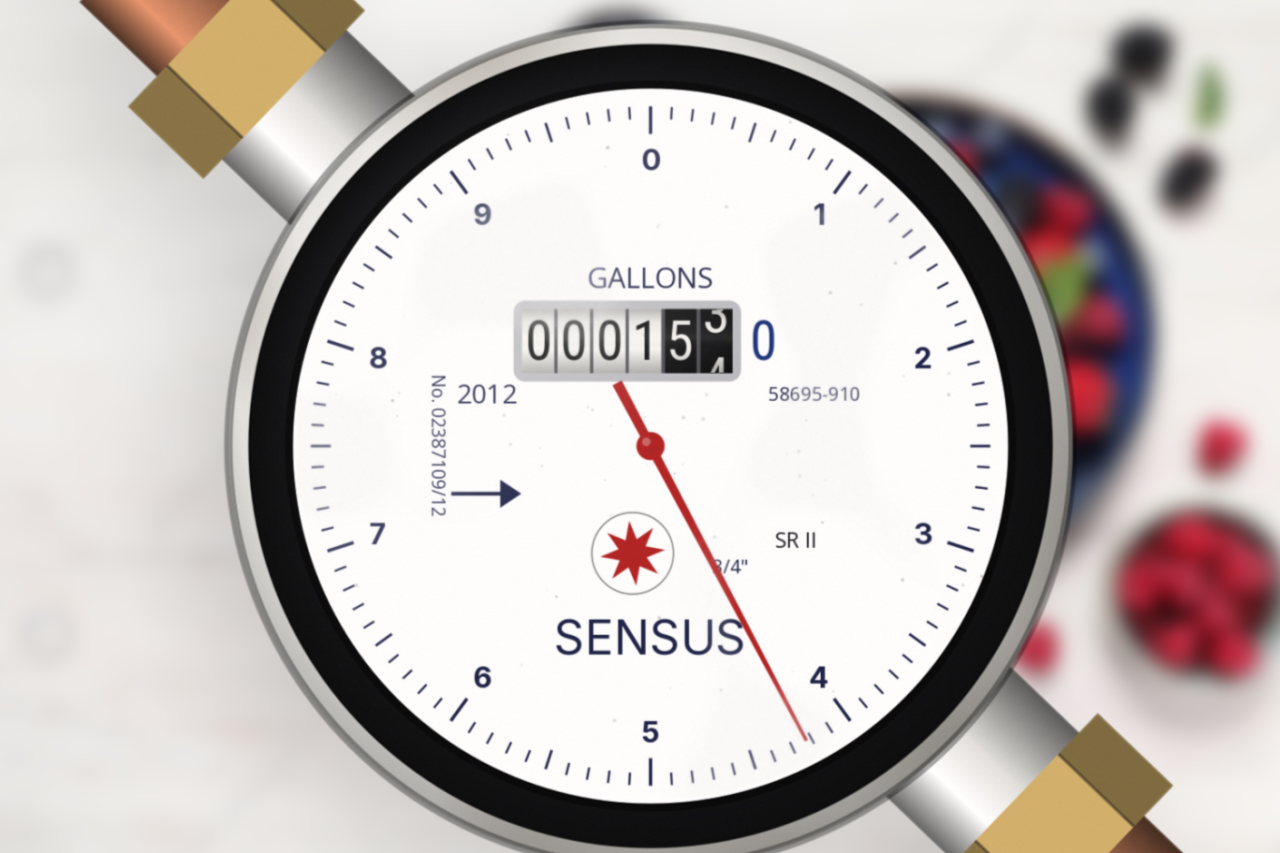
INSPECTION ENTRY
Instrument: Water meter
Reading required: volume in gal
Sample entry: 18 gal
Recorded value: 1534.2 gal
